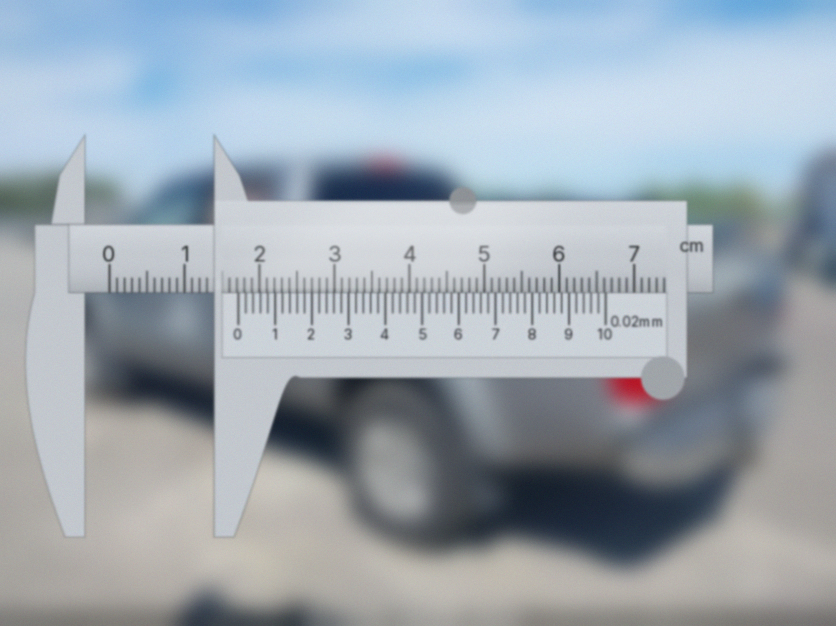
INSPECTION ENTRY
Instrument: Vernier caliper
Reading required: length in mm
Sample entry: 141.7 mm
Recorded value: 17.2 mm
